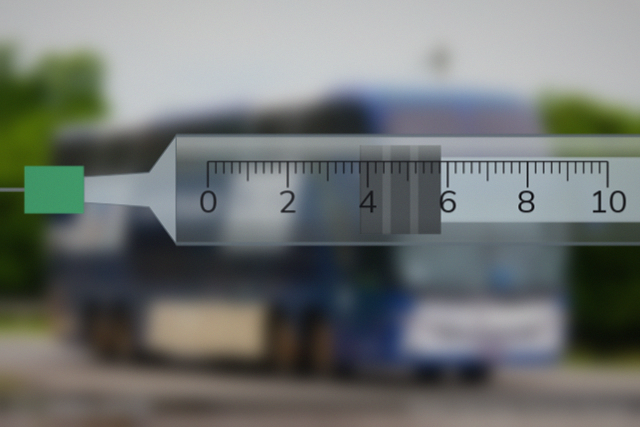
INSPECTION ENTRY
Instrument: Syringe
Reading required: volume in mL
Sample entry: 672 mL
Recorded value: 3.8 mL
